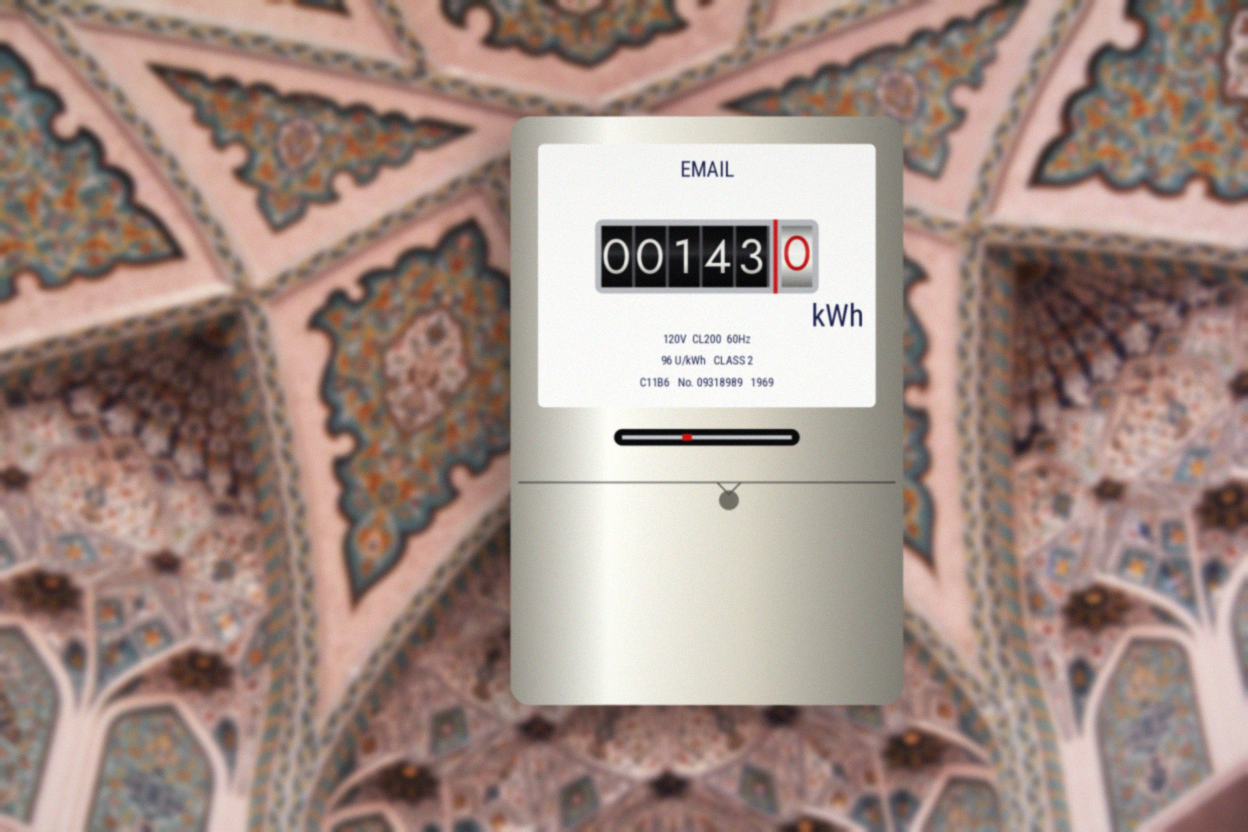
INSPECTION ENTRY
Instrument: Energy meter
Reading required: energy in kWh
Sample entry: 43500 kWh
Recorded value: 143.0 kWh
